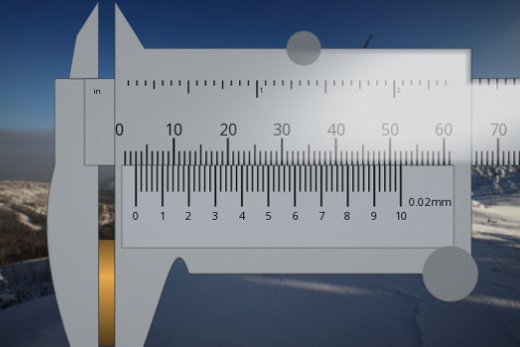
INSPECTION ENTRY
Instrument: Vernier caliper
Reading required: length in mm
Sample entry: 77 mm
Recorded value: 3.0 mm
